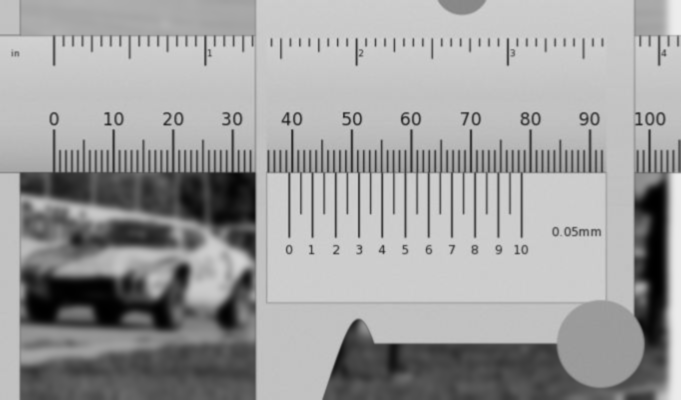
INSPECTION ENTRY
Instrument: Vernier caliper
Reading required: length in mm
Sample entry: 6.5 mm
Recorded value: 39.5 mm
